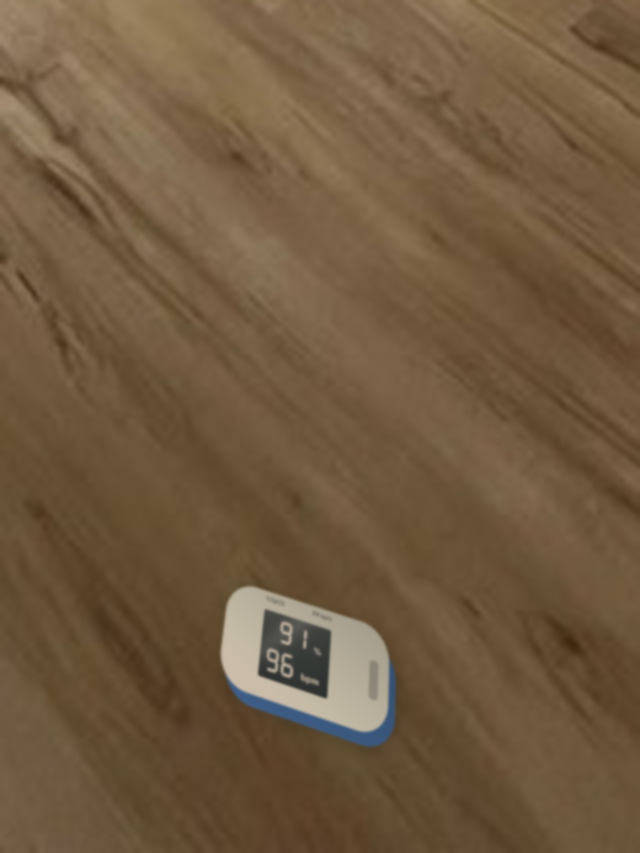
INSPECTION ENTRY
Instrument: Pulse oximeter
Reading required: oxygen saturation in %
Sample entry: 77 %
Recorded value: 91 %
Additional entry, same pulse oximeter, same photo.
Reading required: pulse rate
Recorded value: 96 bpm
